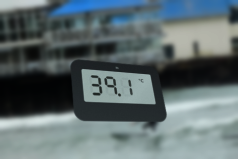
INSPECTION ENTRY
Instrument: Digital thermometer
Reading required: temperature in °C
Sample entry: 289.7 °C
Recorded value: 39.1 °C
